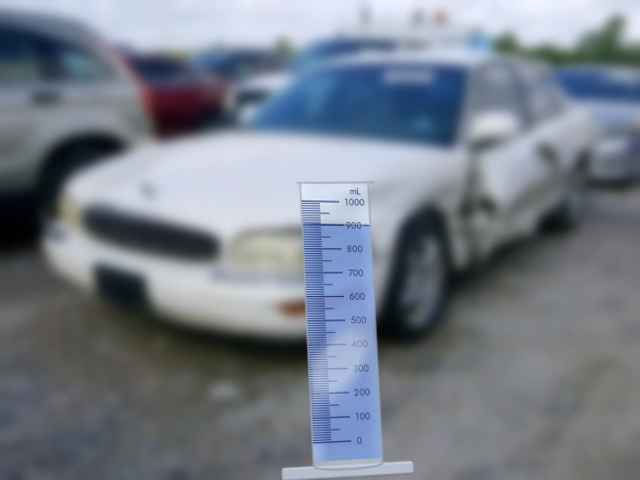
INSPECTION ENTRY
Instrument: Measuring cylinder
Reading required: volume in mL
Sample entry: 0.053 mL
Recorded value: 900 mL
